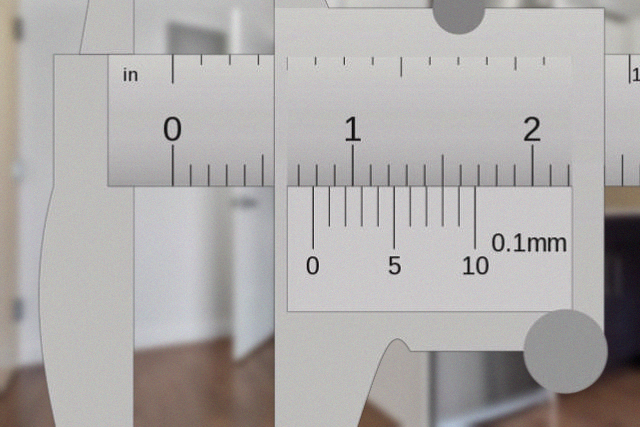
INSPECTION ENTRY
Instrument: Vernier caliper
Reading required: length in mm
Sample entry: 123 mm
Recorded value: 7.8 mm
